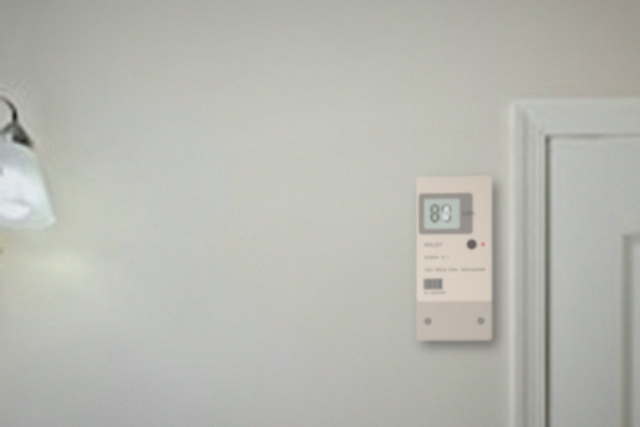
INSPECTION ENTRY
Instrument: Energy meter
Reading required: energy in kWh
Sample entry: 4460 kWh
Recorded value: 89 kWh
